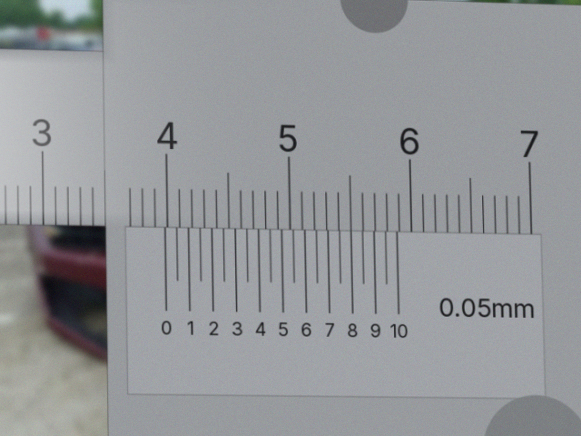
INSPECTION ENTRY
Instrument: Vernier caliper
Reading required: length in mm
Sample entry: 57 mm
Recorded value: 39.8 mm
